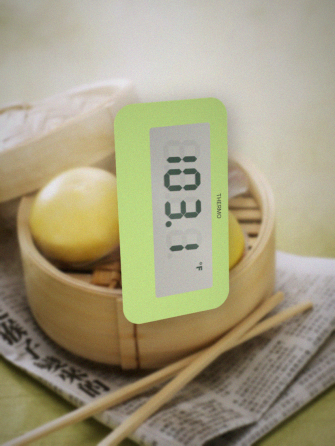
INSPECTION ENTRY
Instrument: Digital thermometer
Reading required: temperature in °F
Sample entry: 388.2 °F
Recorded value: 103.1 °F
